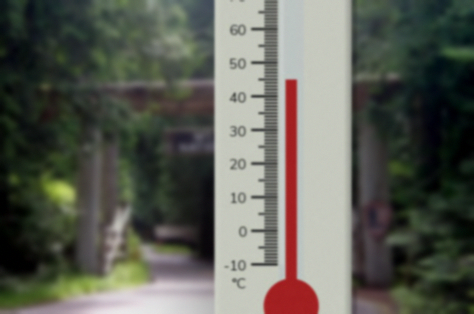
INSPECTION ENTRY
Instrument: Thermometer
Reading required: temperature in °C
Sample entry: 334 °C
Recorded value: 45 °C
